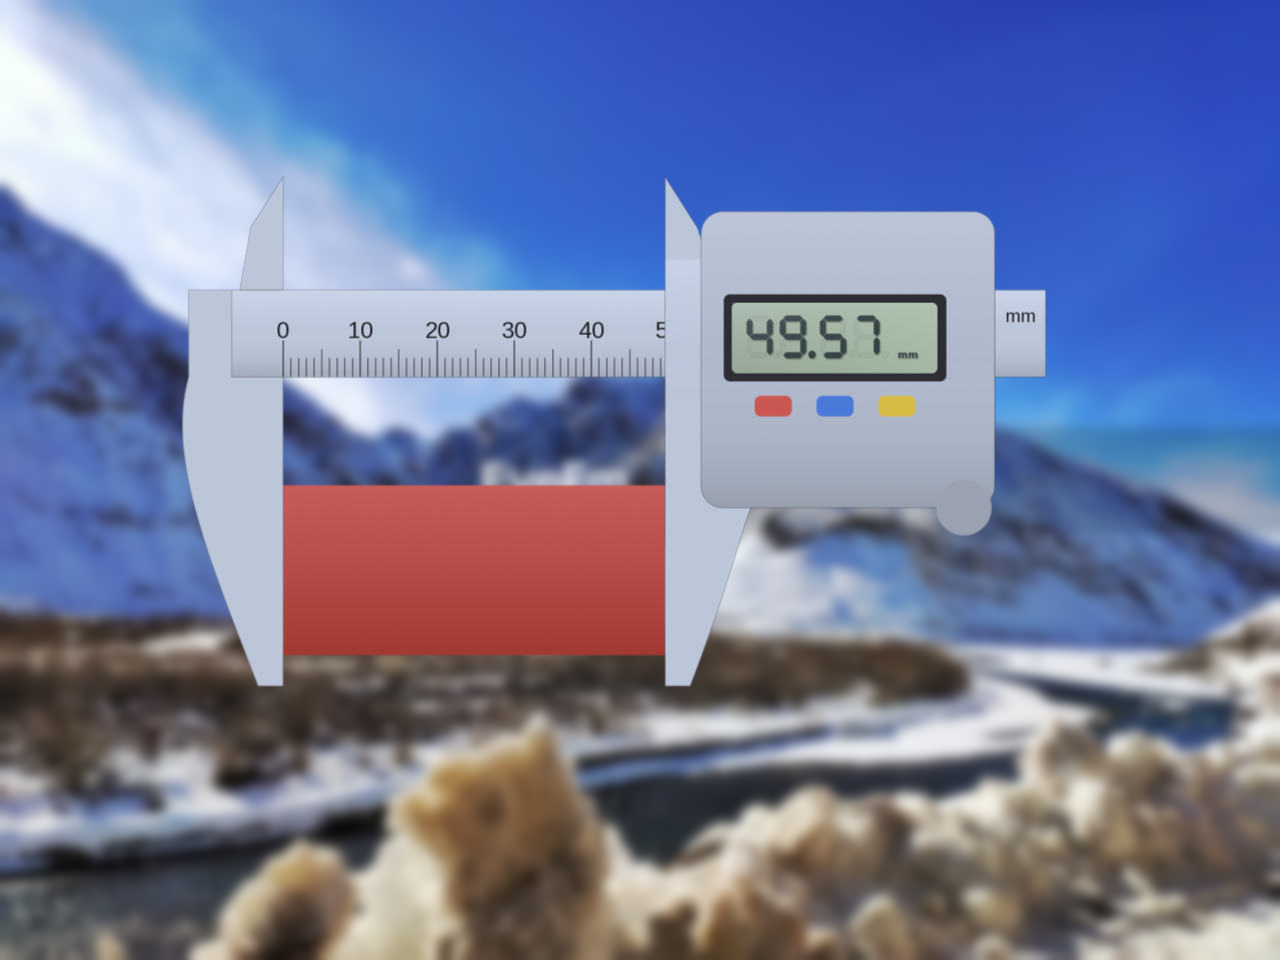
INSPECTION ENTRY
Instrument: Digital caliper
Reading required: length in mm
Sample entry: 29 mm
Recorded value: 49.57 mm
